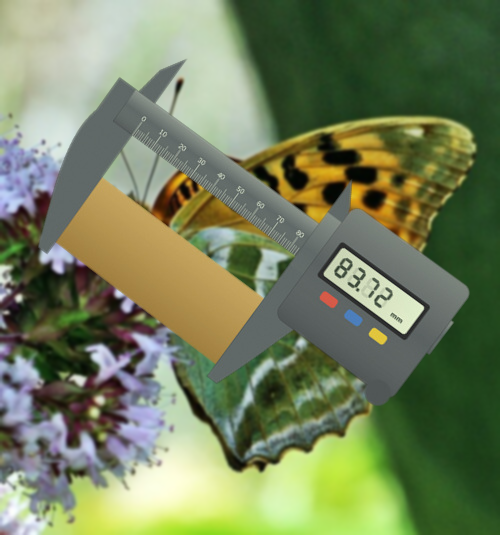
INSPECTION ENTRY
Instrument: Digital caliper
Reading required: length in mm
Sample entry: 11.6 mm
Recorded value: 83.72 mm
